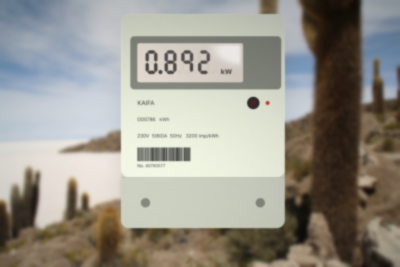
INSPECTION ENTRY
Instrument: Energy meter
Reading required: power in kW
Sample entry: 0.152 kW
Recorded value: 0.892 kW
